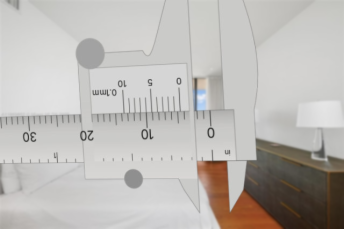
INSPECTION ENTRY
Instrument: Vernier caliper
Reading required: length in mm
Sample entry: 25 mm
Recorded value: 4.6 mm
